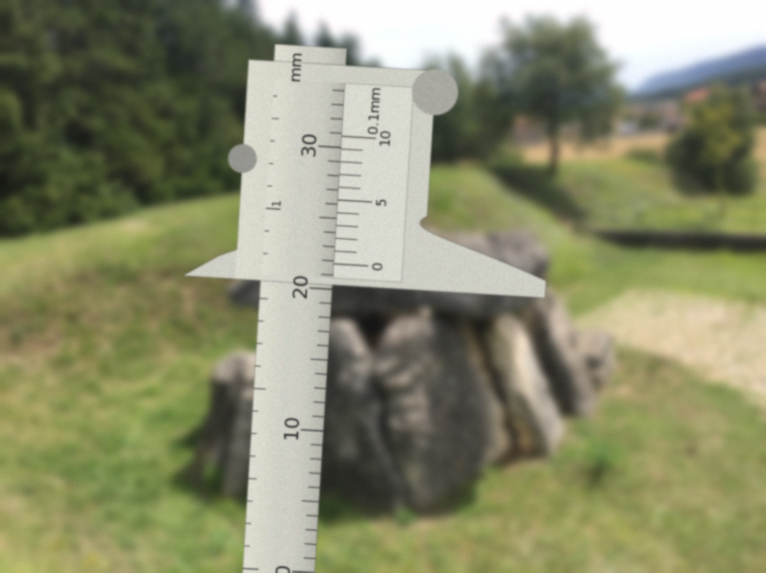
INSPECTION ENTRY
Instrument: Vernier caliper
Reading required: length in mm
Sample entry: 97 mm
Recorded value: 21.8 mm
